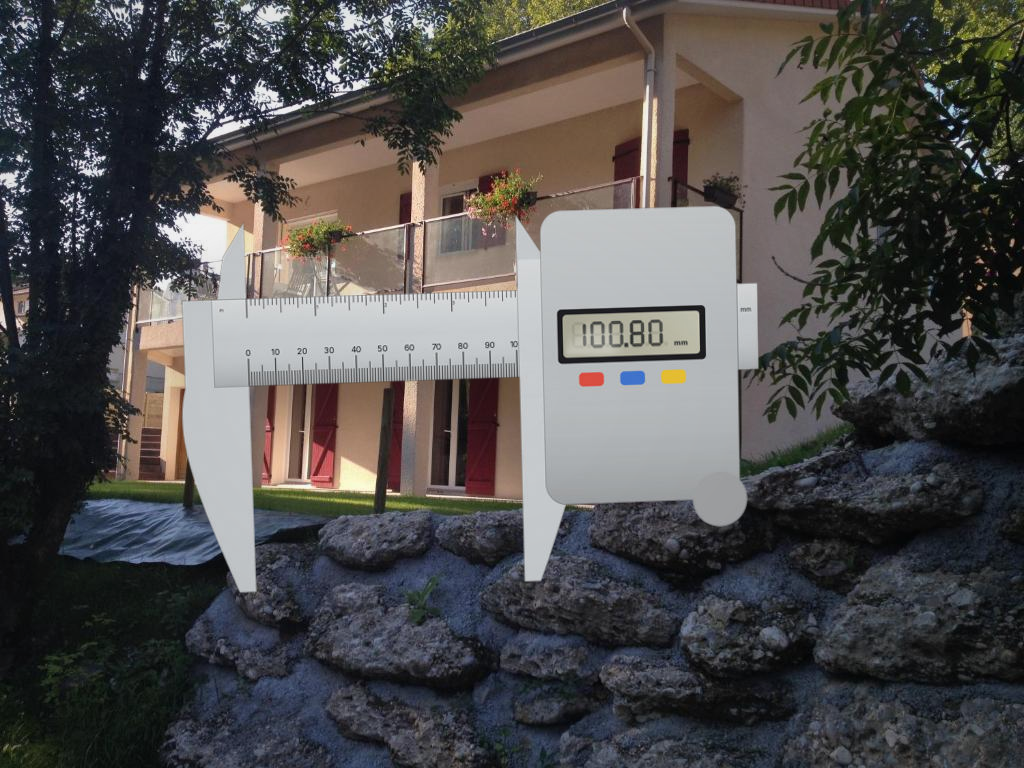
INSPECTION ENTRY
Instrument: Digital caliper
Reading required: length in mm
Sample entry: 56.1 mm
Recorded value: 100.80 mm
